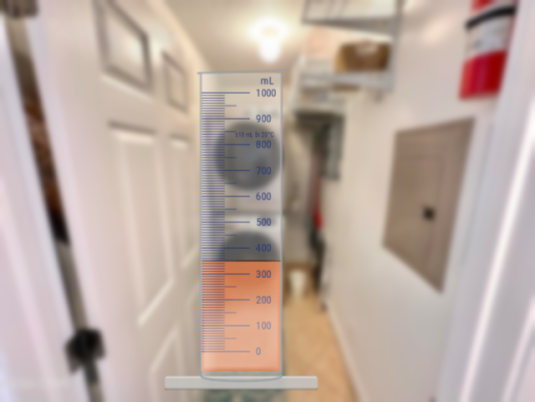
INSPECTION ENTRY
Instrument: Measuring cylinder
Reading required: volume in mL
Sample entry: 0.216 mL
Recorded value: 350 mL
